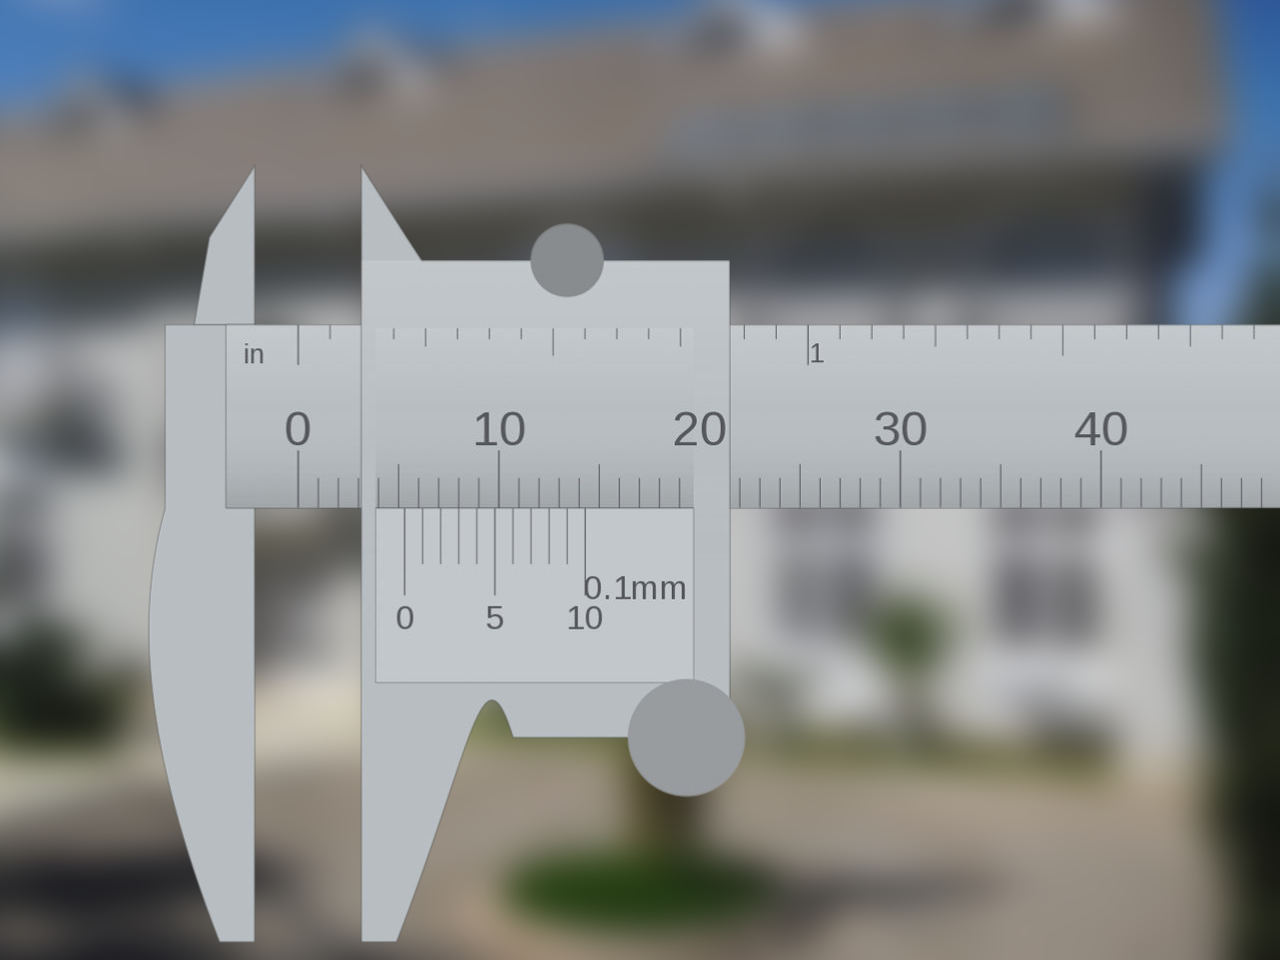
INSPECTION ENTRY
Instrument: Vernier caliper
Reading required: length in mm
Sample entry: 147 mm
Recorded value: 5.3 mm
